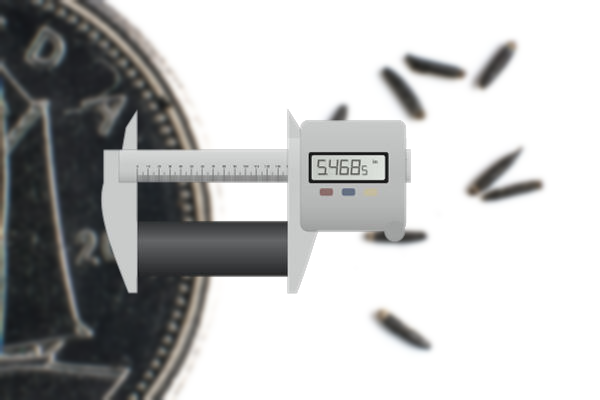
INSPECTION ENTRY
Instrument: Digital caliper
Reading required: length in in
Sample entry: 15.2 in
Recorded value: 5.4685 in
